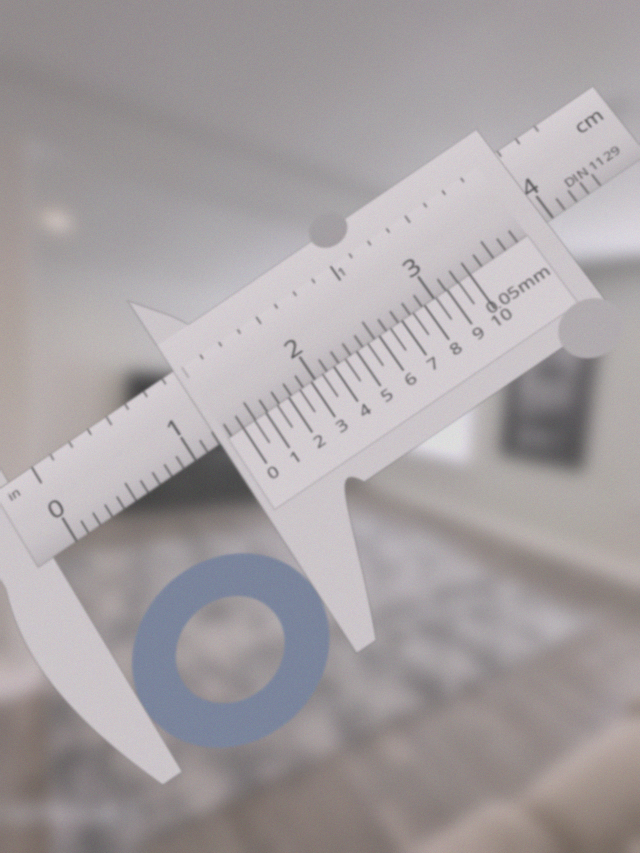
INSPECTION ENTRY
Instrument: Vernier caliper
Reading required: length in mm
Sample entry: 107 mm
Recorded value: 14.0 mm
